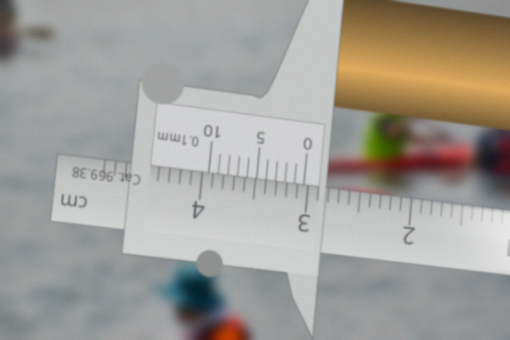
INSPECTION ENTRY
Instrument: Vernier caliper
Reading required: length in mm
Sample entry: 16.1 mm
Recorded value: 30.4 mm
